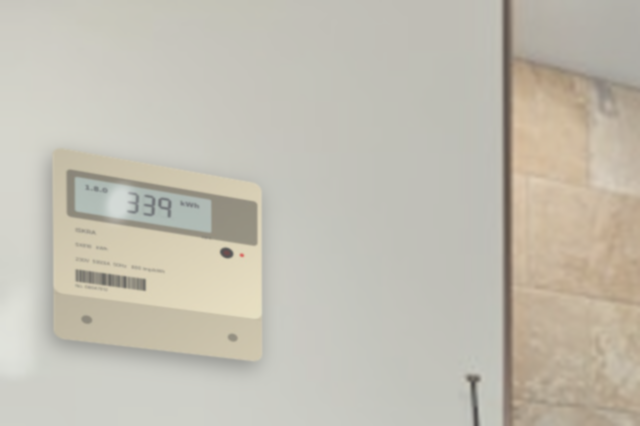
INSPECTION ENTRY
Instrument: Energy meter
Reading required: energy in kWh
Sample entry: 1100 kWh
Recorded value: 339 kWh
